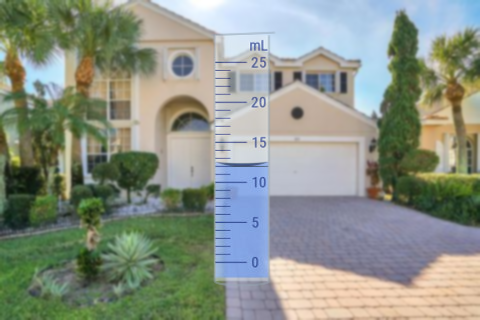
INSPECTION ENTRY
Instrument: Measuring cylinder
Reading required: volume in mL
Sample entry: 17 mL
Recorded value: 12 mL
